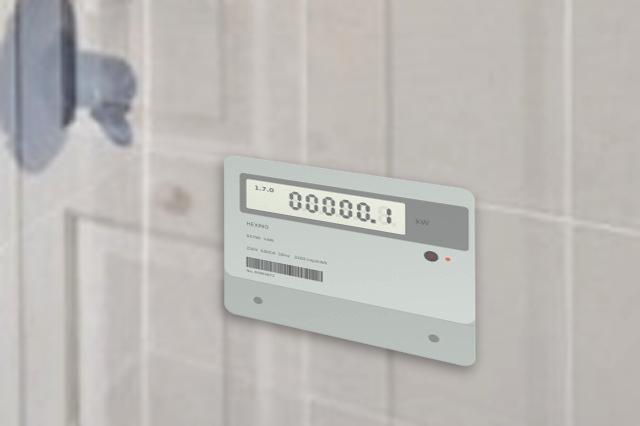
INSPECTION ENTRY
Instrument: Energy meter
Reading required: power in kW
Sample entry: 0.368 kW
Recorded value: 0.1 kW
